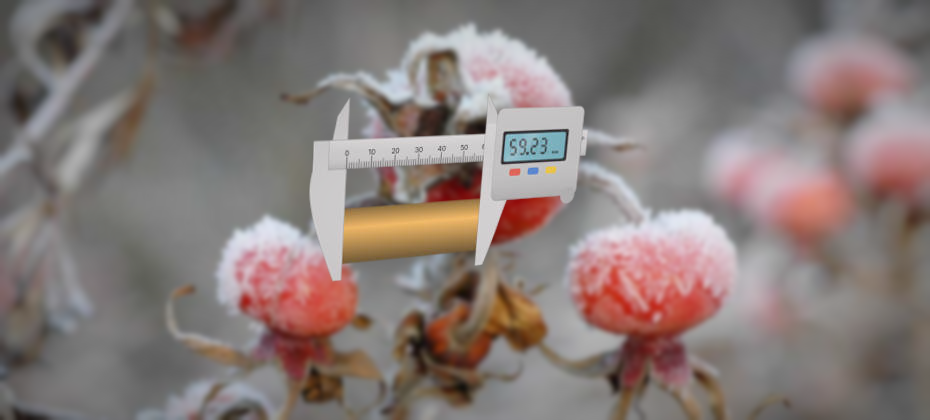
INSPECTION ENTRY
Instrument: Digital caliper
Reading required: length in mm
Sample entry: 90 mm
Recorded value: 59.23 mm
